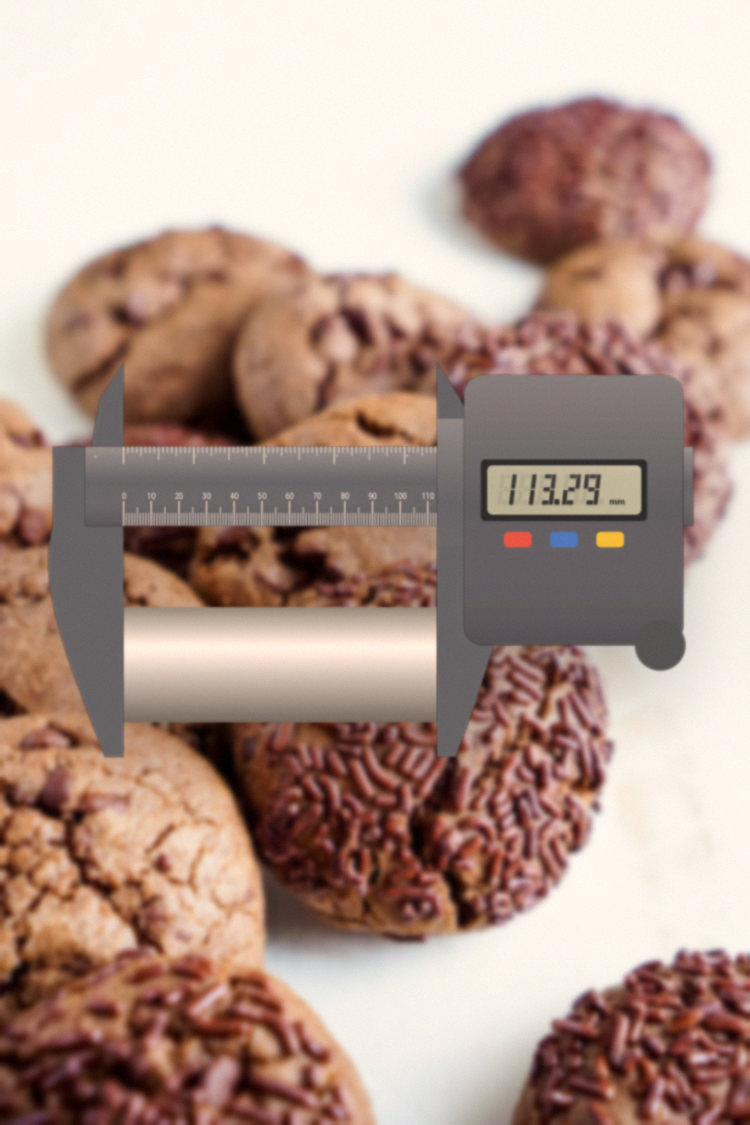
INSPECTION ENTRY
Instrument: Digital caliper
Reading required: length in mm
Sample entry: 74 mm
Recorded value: 113.29 mm
